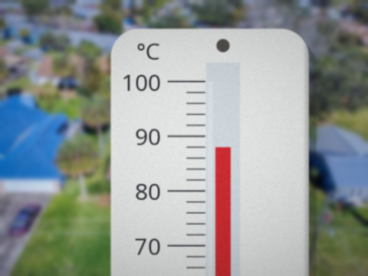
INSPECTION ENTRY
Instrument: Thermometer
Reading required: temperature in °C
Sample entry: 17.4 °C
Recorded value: 88 °C
